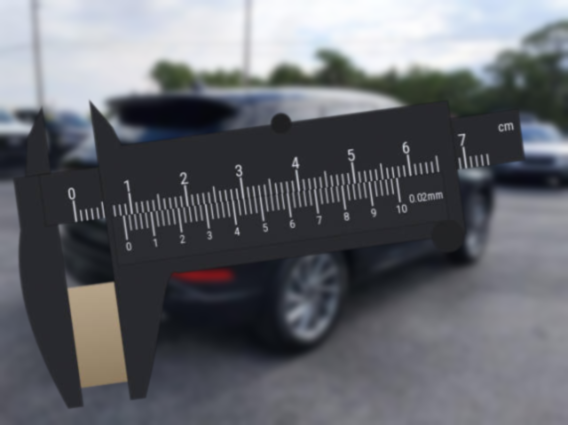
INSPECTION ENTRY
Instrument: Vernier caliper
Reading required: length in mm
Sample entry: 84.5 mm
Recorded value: 8.5 mm
